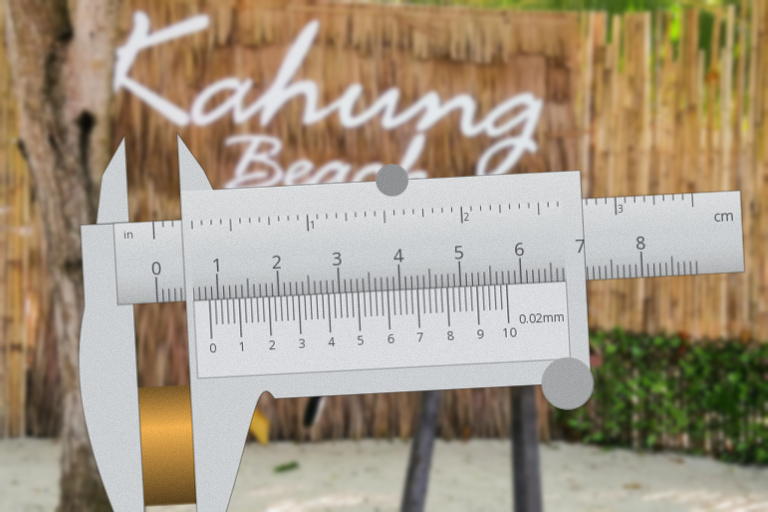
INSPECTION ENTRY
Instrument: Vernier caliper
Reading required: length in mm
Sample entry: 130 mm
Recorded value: 8.6 mm
